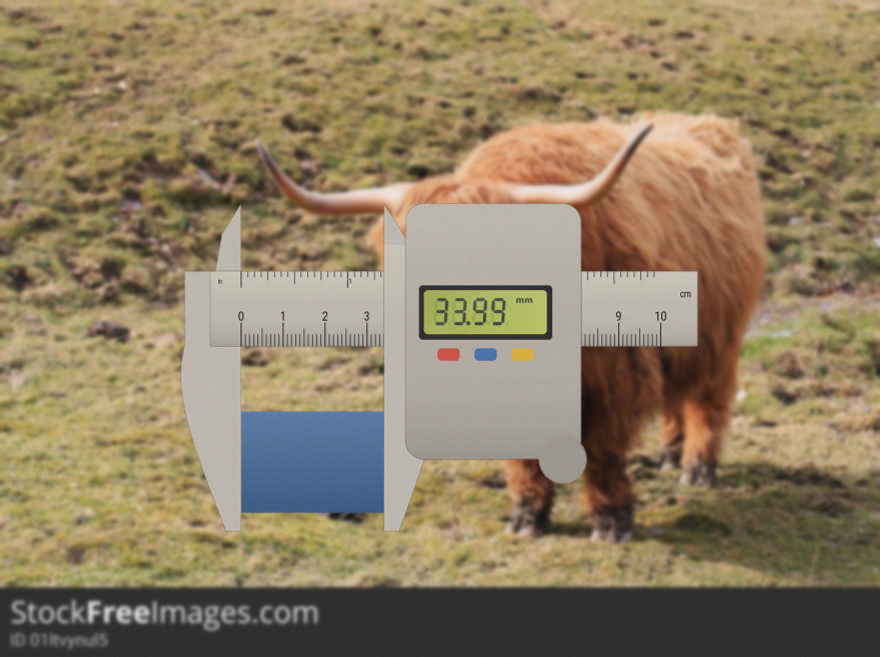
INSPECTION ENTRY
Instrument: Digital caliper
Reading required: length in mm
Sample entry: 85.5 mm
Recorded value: 33.99 mm
